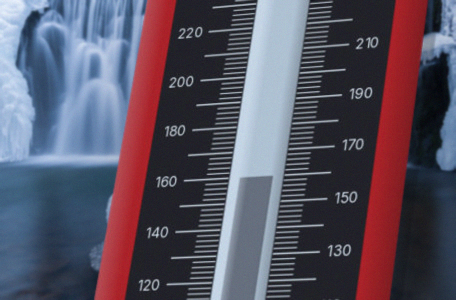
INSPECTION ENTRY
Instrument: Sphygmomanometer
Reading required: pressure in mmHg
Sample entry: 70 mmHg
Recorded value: 160 mmHg
